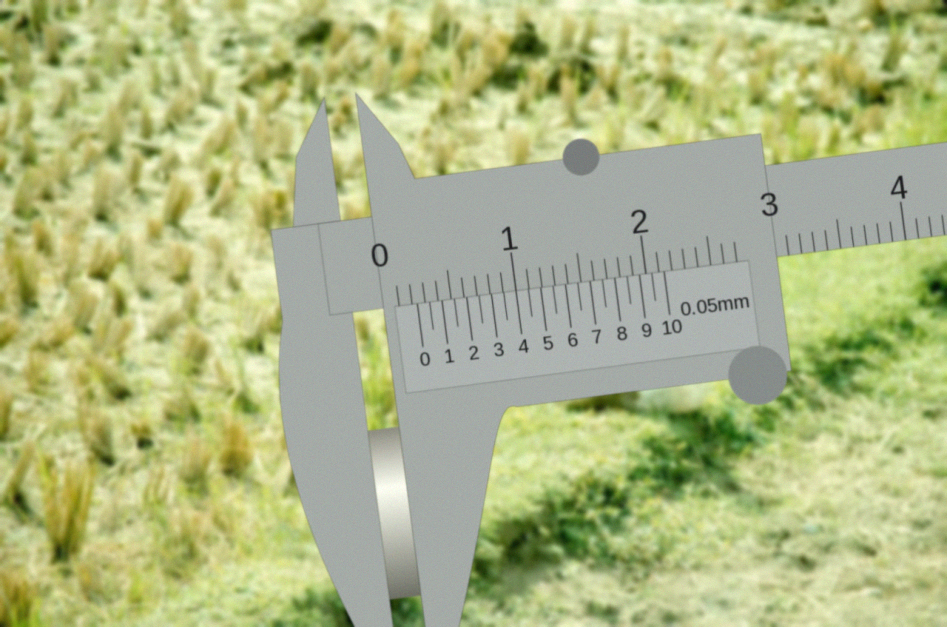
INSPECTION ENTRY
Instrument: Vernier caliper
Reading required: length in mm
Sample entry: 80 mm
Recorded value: 2.4 mm
